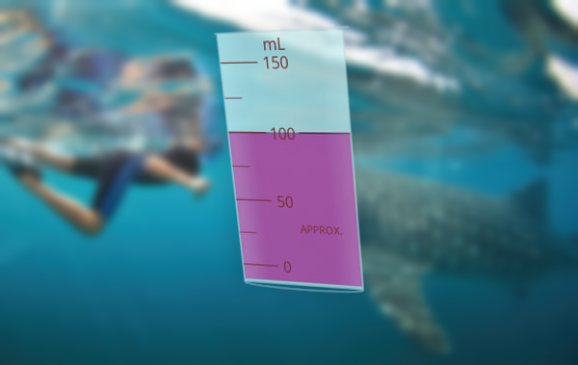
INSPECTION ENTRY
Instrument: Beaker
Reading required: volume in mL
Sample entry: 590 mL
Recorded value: 100 mL
